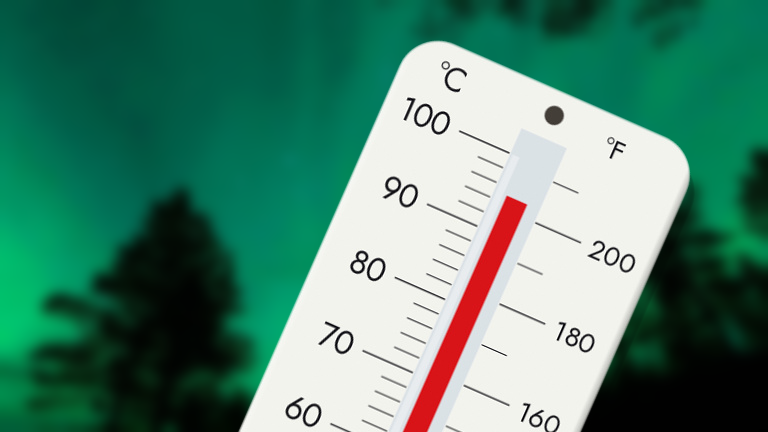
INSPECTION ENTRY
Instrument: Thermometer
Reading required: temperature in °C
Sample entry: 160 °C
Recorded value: 95 °C
